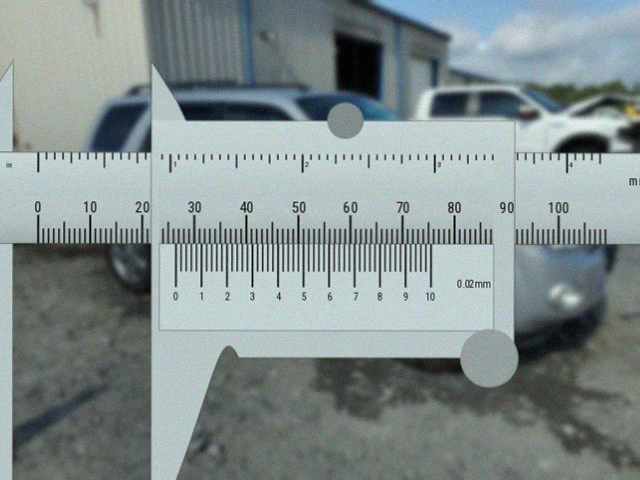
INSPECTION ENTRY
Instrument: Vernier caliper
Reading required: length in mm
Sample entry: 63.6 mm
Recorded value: 26.5 mm
